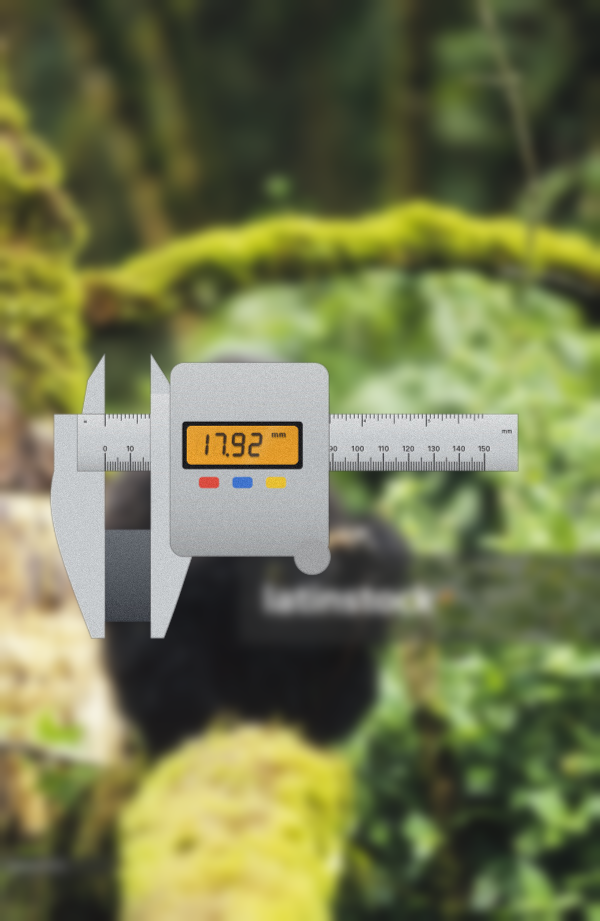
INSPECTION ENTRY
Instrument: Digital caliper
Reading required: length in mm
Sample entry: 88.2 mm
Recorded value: 17.92 mm
